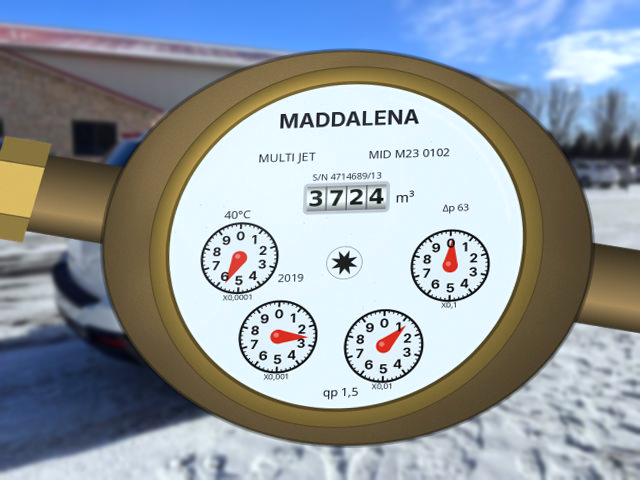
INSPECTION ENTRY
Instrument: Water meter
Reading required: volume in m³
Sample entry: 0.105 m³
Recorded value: 3724.0125 m³
